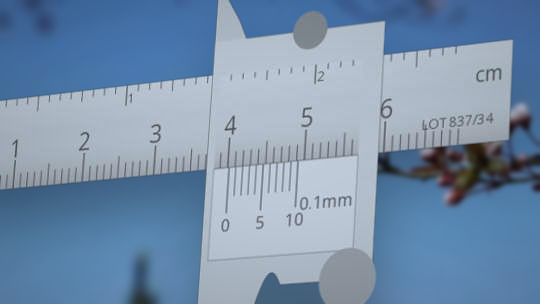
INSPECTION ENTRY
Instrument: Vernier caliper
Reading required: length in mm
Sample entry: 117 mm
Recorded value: 40.2 mm
